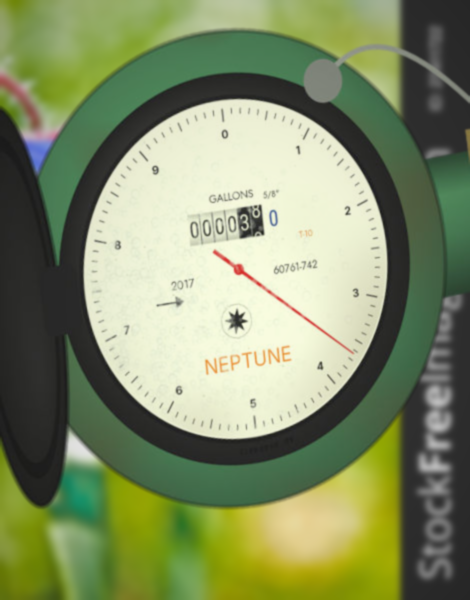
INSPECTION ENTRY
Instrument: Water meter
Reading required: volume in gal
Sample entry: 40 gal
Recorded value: 383.6 gal
